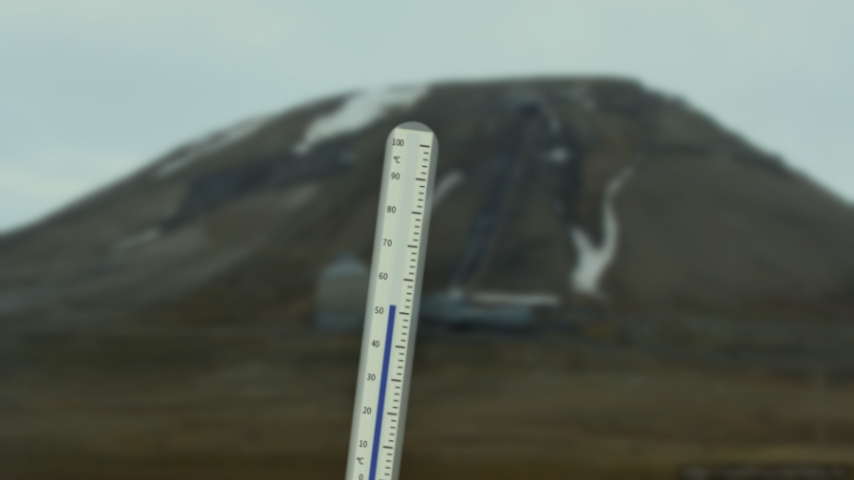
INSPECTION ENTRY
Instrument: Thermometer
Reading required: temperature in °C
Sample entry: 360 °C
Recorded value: 52 °C
